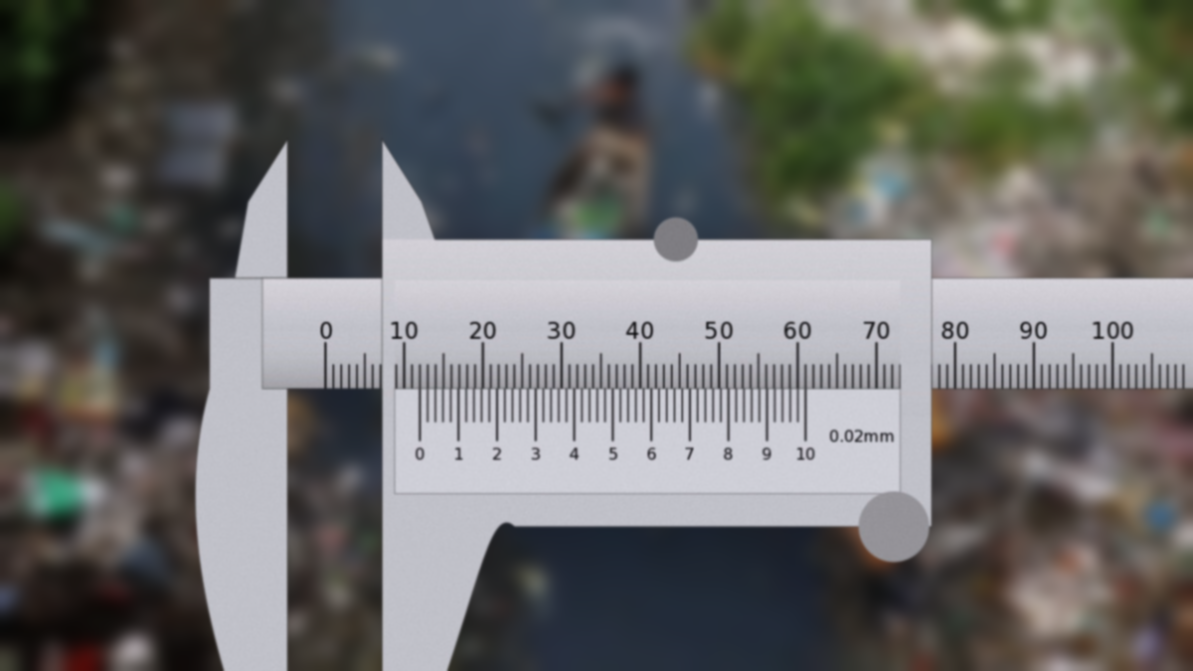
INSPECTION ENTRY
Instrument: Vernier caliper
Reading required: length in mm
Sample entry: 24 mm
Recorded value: 12.0 mm
